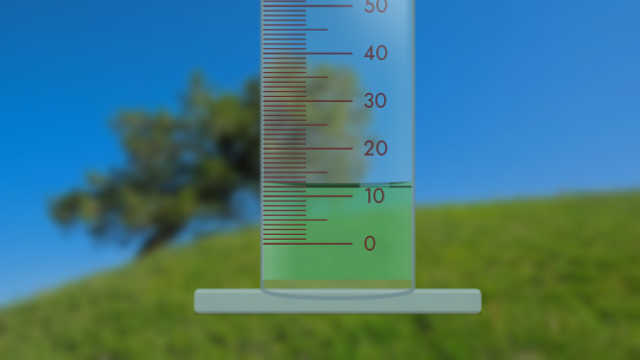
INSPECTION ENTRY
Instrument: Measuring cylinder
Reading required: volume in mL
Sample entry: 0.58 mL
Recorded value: 12 mL
